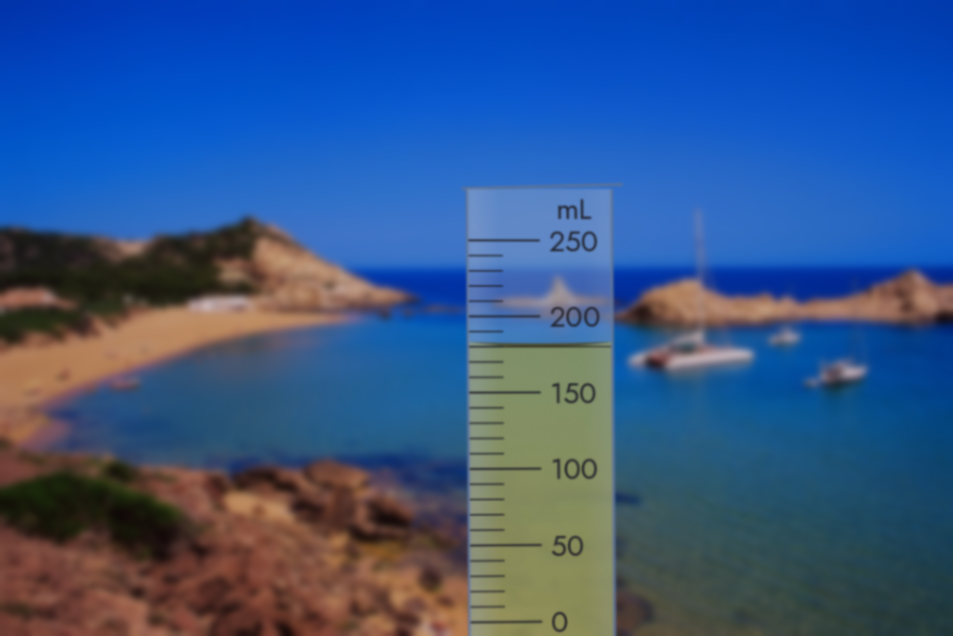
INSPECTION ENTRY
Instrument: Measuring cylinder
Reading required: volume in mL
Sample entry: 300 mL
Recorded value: 180 mL
